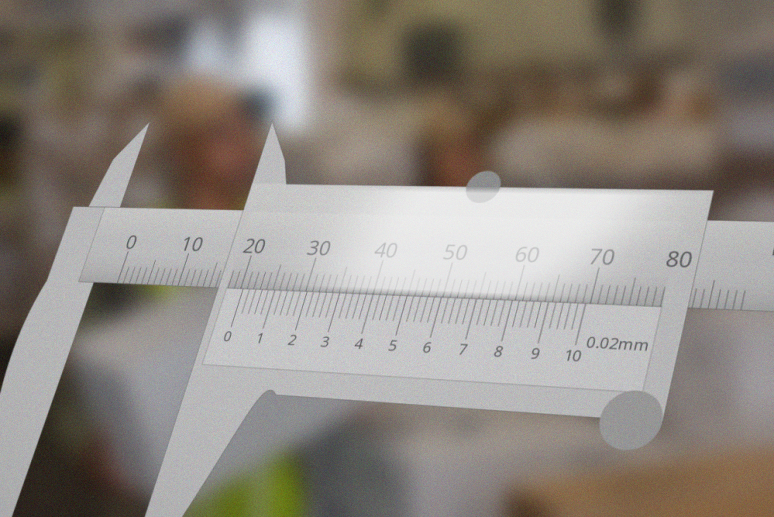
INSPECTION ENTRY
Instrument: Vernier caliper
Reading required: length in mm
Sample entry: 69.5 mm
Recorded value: 20.4 mm
